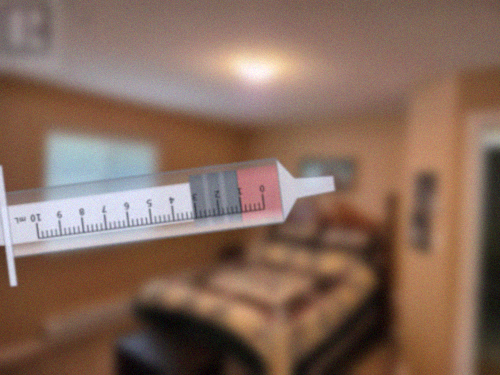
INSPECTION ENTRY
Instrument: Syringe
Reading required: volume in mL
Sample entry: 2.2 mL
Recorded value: 1 mL
